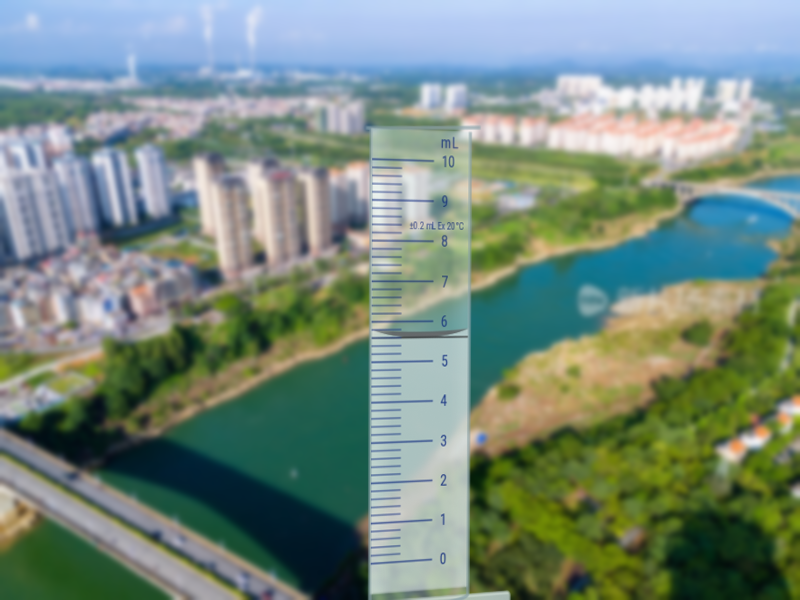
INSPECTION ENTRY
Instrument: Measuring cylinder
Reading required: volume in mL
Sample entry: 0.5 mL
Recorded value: 5.6 mL
